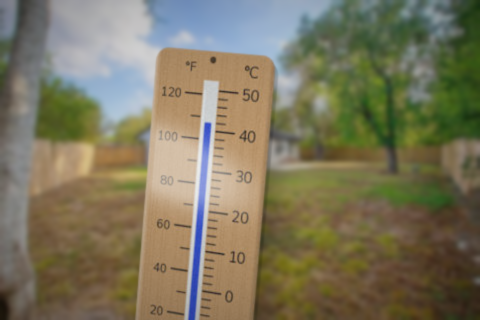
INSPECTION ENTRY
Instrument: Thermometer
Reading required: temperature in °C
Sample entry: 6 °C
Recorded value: 42 °C
